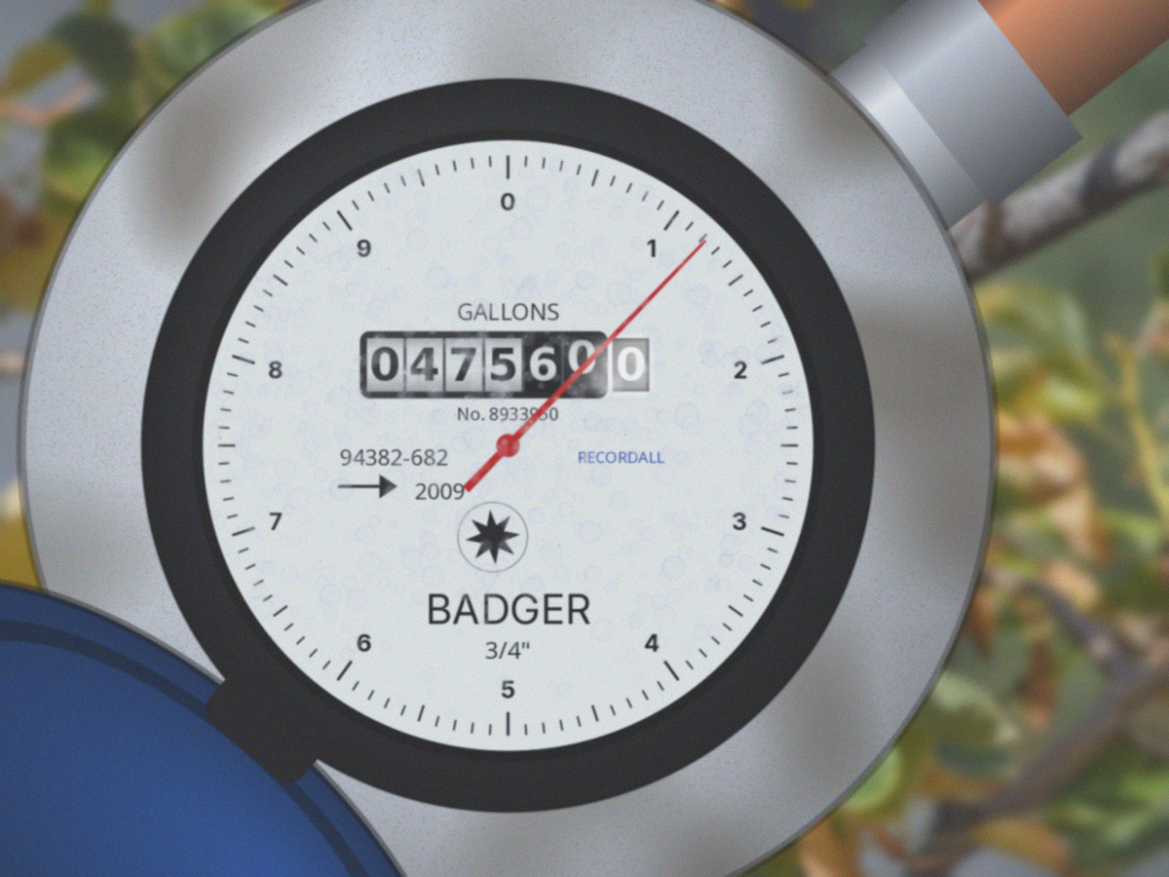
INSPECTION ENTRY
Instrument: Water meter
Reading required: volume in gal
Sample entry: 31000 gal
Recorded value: 475601.2 gal
